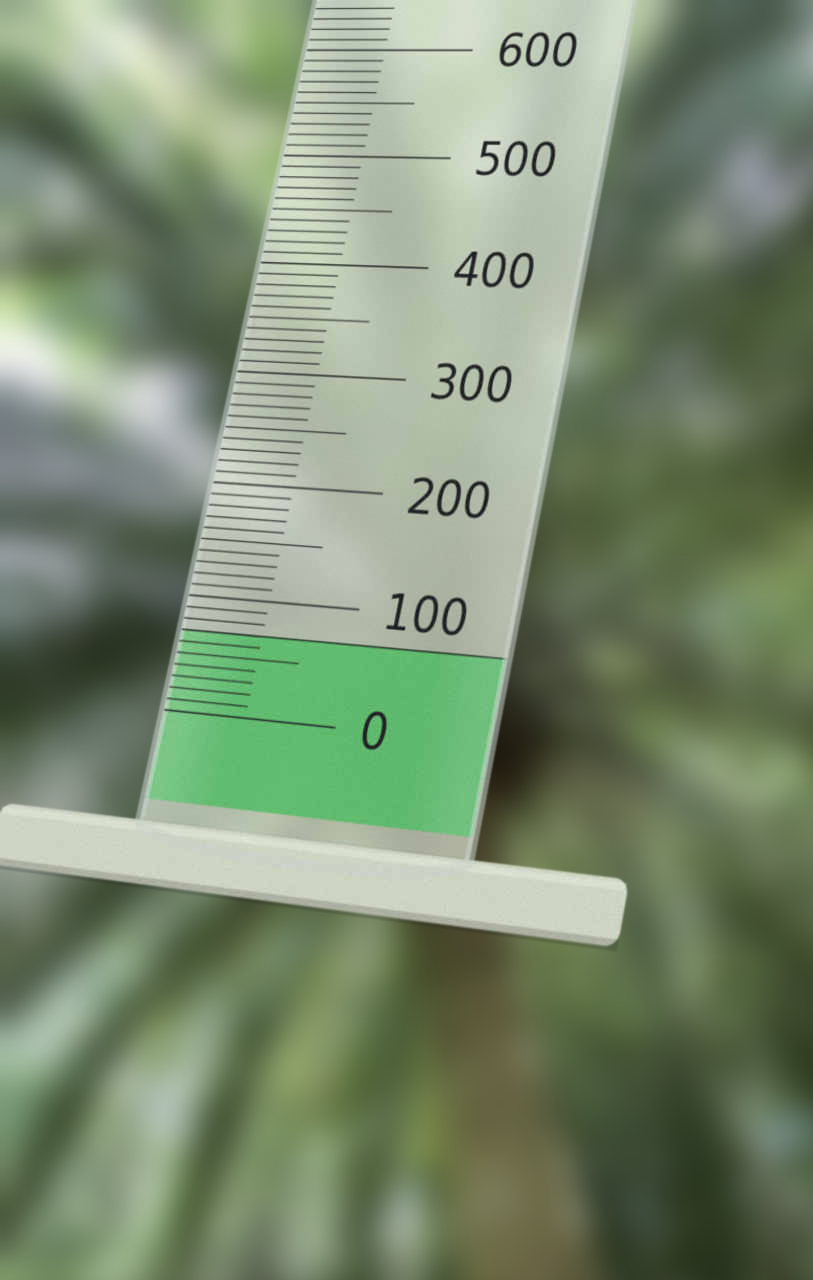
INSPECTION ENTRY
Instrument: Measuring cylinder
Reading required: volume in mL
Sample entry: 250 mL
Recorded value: 70 mL
